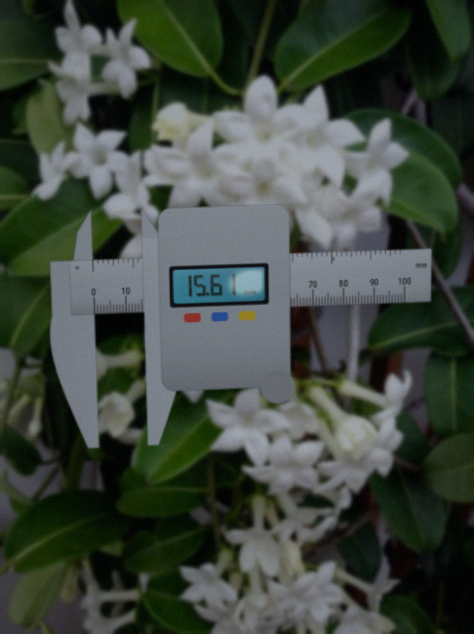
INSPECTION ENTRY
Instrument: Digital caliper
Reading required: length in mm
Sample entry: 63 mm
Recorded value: 15.61 mm
